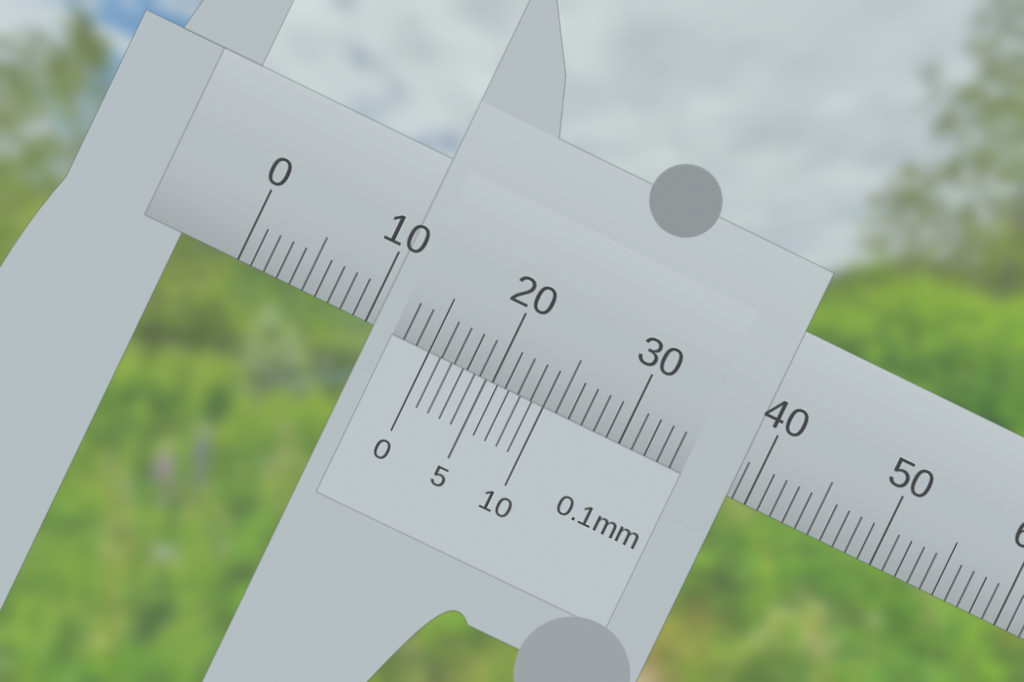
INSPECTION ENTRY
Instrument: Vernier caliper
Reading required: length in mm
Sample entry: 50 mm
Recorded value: 15.0 mm
